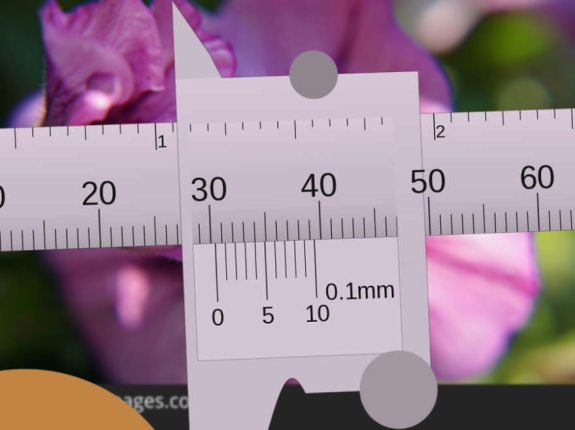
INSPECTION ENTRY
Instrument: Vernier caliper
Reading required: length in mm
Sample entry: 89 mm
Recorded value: 30.4 mm
